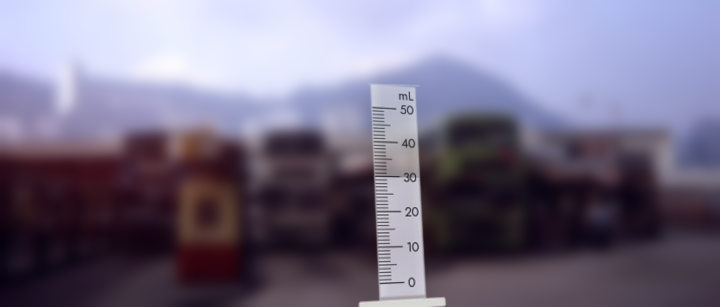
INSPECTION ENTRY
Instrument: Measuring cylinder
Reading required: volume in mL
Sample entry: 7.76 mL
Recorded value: 30 mL
